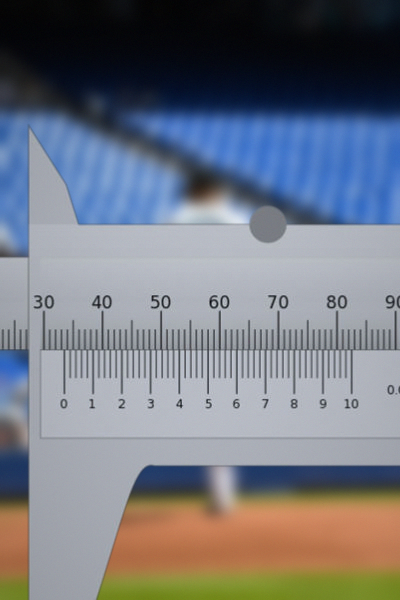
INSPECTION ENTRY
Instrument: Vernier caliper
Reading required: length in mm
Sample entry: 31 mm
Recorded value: 33.5 mm
